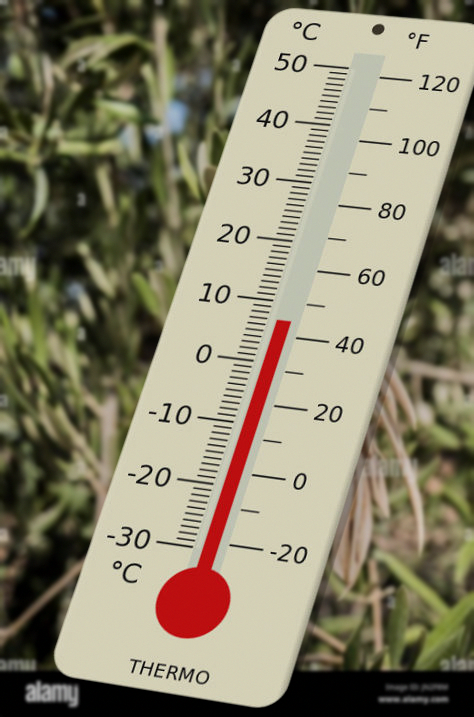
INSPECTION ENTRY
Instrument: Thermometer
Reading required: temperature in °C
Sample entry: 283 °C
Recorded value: 7 °C
